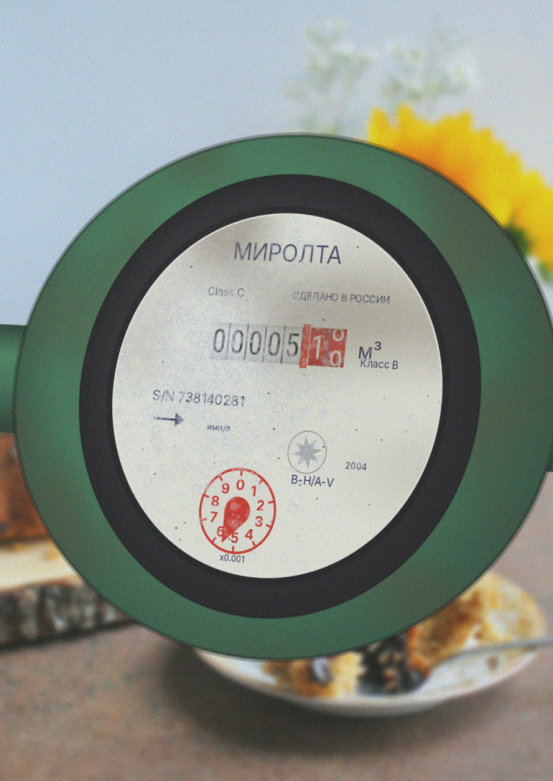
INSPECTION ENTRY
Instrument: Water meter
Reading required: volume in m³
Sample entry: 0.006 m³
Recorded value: 5.185 m³
